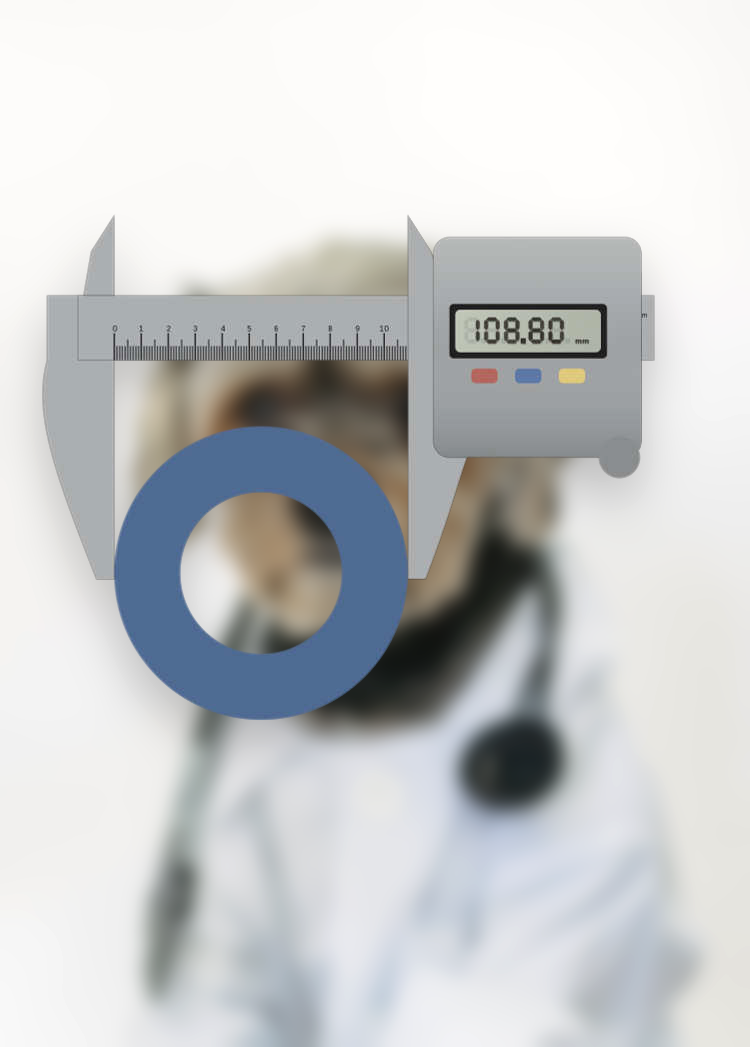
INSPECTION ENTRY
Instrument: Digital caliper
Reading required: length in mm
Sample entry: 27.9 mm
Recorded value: 108.80 mm
